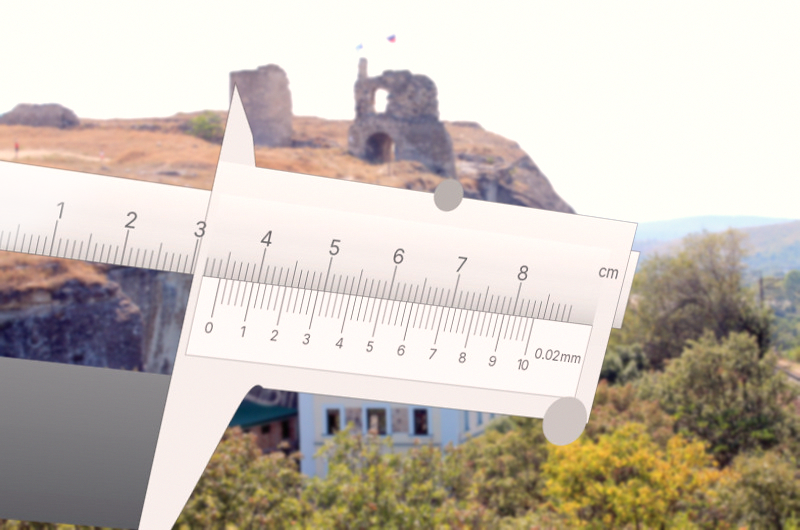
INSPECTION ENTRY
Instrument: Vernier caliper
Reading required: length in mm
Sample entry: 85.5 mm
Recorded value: 34.4 mm
